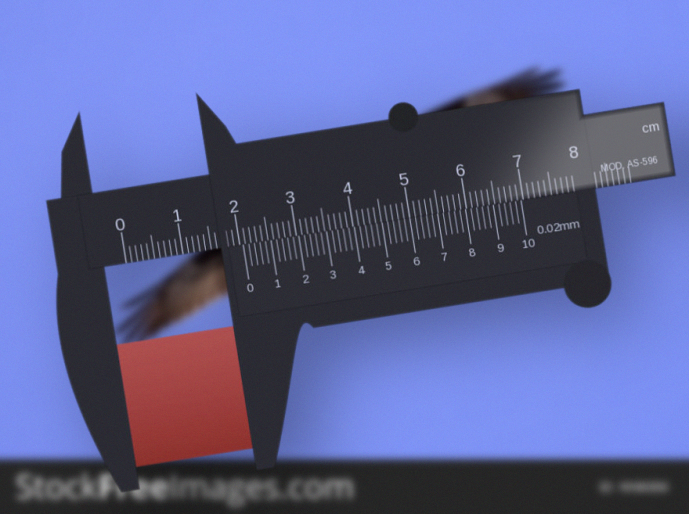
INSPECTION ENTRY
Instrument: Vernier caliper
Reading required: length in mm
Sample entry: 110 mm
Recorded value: 20.6 mm
